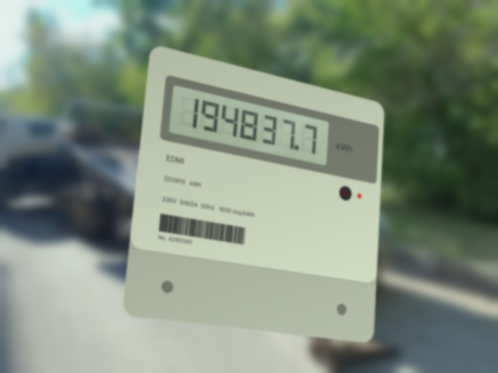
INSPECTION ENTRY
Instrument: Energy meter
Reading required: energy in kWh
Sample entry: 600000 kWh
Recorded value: 194837.7 kWh
